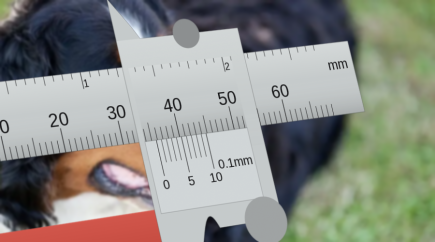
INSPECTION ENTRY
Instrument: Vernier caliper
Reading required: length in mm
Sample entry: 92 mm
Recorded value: 35.8 mm
